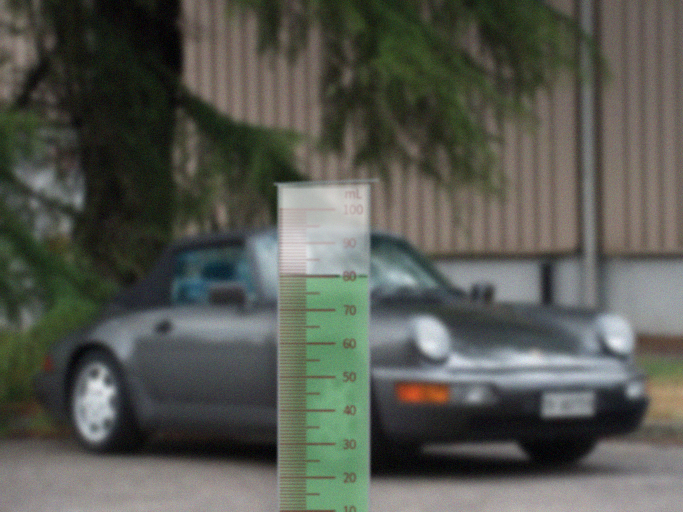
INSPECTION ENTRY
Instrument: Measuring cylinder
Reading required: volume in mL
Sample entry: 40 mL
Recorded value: 80 mL
